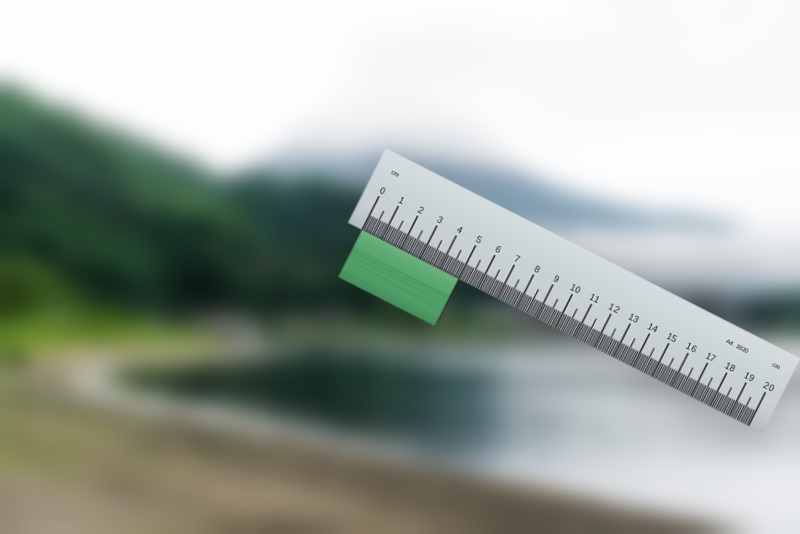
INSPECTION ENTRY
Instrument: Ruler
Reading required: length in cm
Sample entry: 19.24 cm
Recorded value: 5 cm
